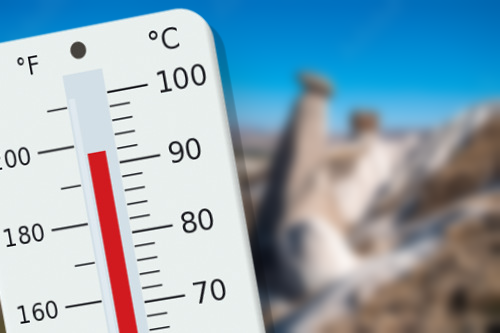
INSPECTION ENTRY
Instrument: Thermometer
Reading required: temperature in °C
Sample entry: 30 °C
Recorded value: 92 °C
